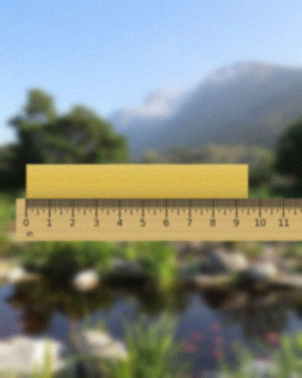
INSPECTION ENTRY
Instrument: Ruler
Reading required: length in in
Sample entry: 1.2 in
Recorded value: 9.5 in
